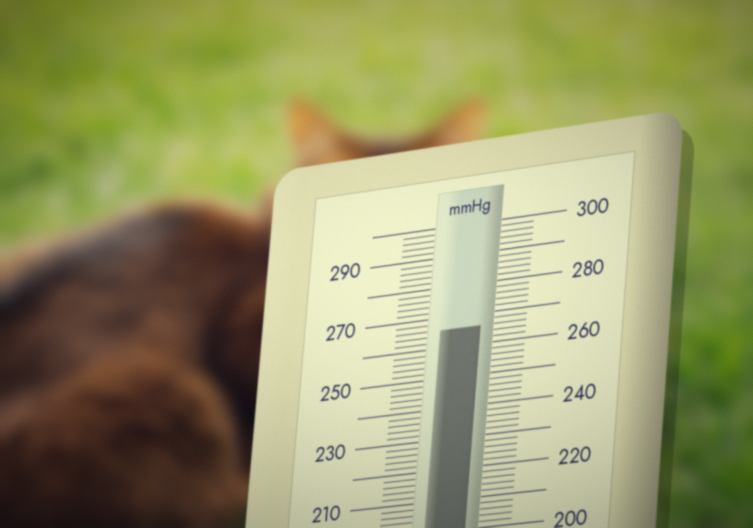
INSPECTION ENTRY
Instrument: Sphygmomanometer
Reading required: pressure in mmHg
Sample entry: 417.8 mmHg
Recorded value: 266 mmHg
